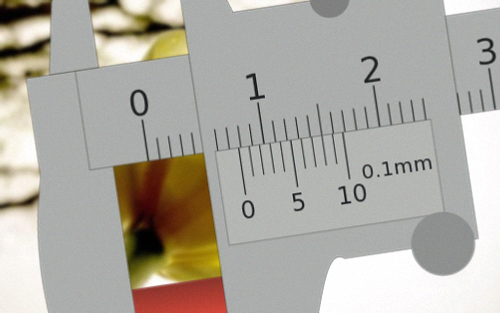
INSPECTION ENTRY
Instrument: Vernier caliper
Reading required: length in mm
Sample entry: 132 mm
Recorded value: 7.8 mm
